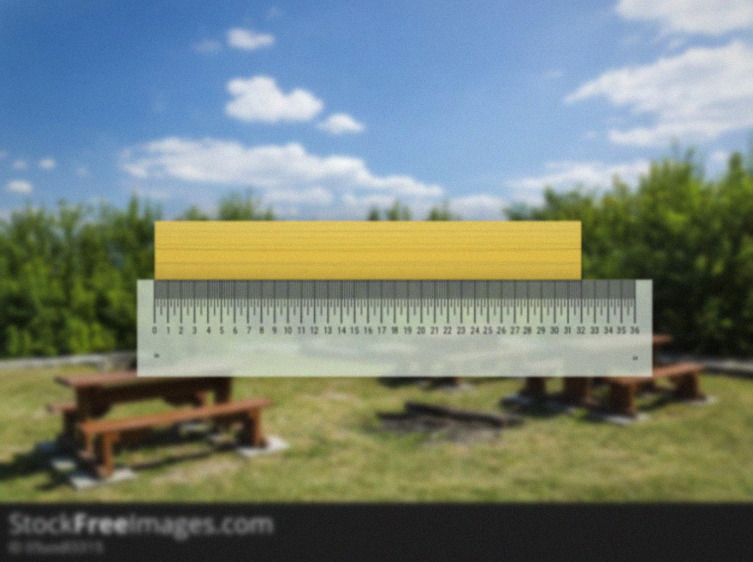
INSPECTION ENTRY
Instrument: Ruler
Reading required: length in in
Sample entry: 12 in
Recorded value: 32 in
